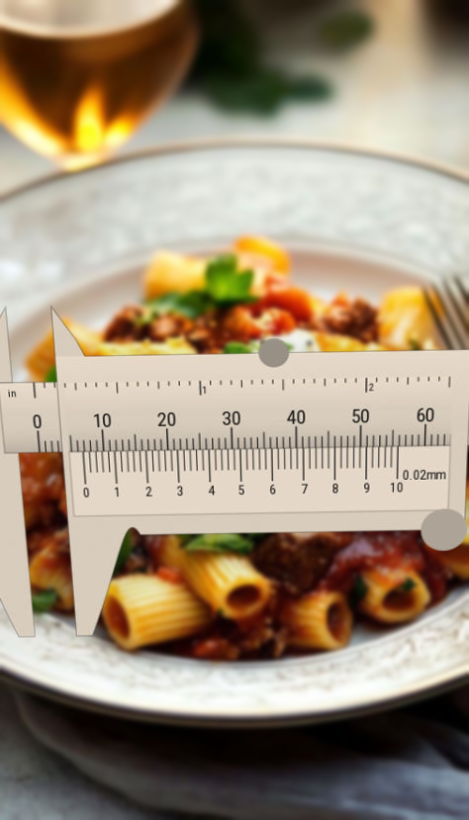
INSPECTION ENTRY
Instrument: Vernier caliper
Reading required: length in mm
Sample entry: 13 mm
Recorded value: 6.8 mm
